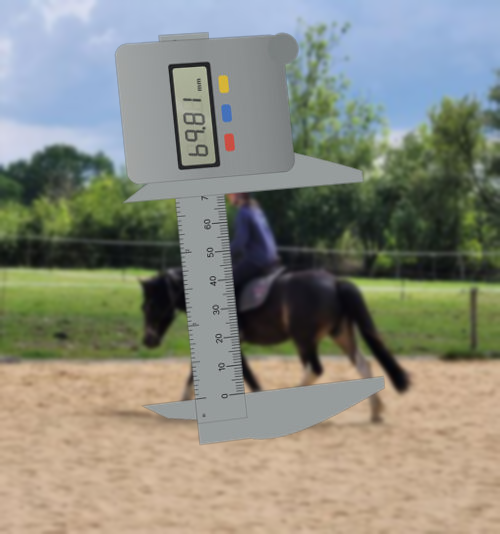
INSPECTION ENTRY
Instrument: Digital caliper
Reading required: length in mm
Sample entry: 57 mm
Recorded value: 69.81 mm
